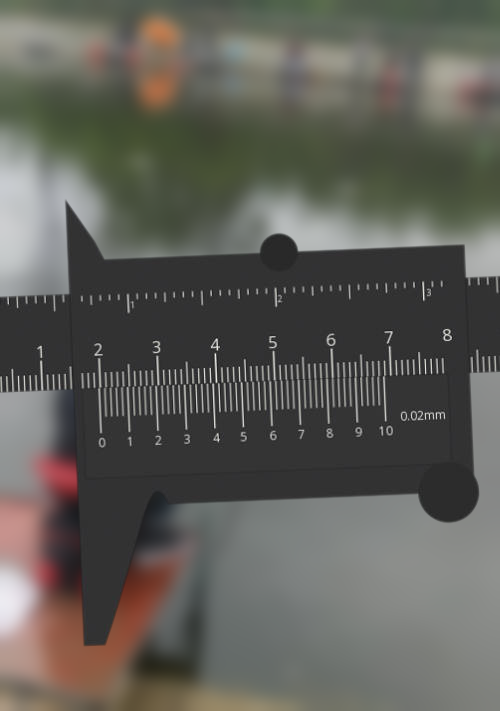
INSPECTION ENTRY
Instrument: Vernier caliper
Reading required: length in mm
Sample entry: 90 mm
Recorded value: 19.8 mm
